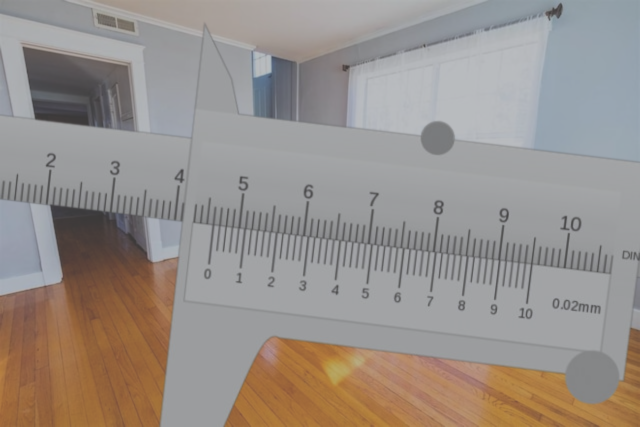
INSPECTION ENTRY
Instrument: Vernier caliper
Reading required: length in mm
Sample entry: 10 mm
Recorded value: 46.0 mm
